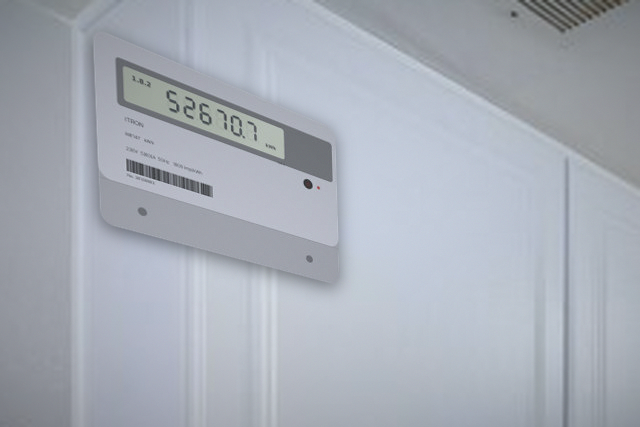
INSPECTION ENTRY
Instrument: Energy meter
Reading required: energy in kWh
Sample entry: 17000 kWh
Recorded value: 52670.7 kWh
